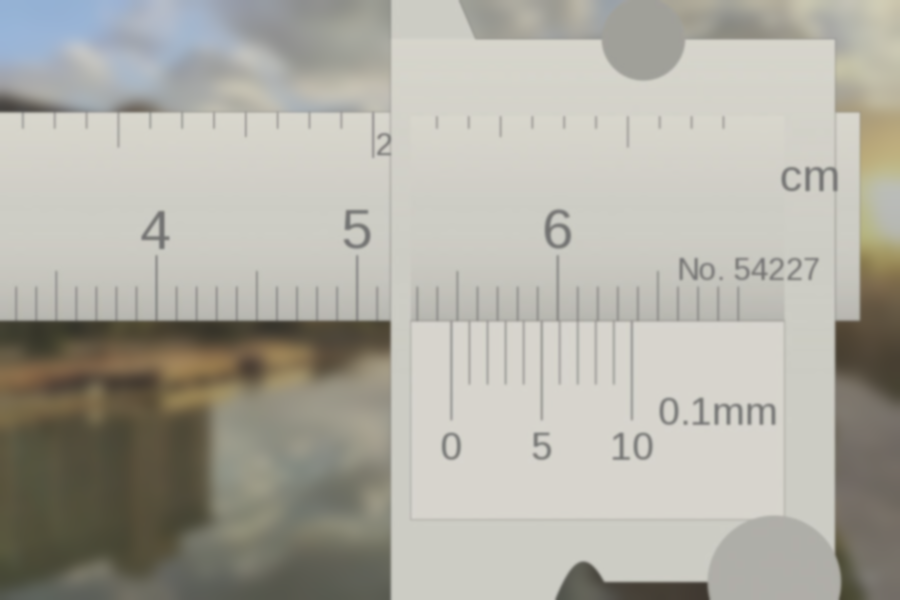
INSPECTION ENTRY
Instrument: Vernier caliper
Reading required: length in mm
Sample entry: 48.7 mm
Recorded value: 54.7 mm
